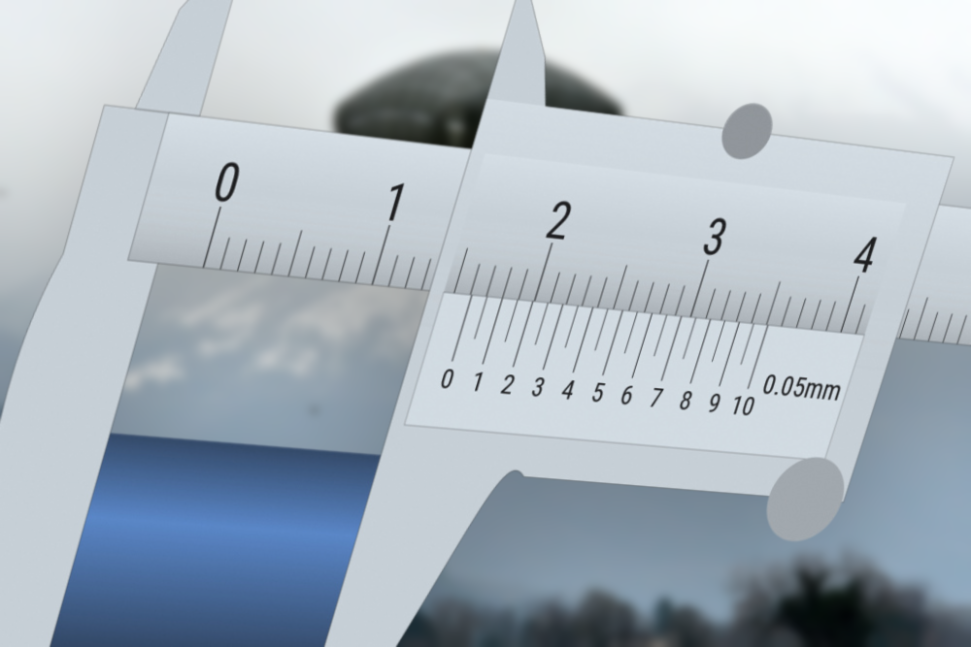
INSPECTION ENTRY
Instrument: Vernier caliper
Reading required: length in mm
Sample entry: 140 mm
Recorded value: 16.1 mm
